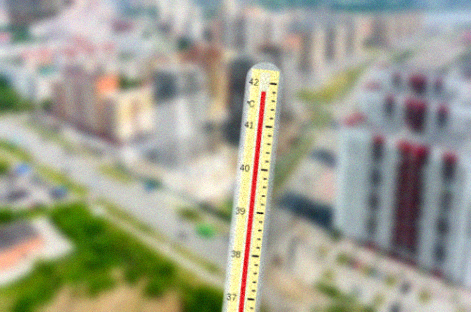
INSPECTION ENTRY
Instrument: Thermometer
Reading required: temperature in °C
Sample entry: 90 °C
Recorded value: 41.8 °C
